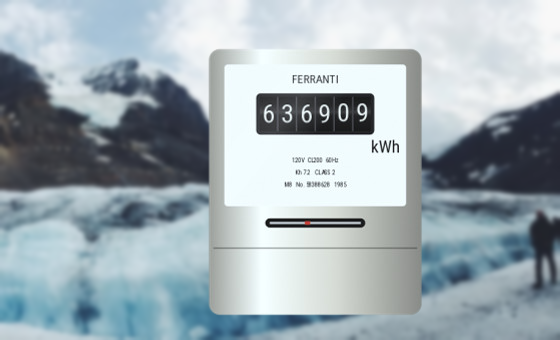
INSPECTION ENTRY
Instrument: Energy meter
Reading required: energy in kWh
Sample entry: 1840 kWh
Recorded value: 636909 kWh
